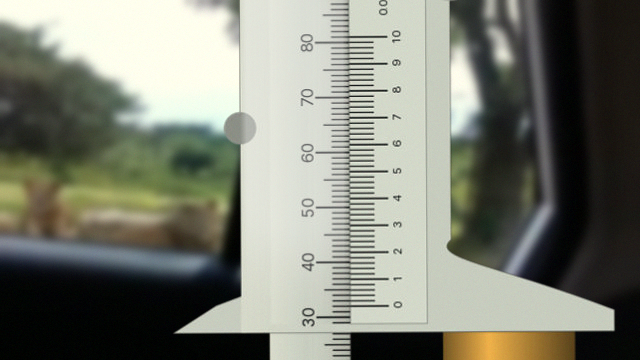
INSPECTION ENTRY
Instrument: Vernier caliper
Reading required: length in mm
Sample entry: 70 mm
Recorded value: 32.0 mm
